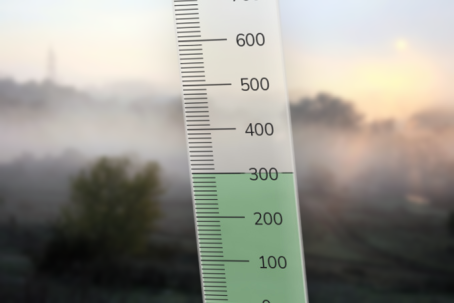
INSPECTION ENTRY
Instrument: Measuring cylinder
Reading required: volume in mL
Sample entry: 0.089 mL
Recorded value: 300 mL
